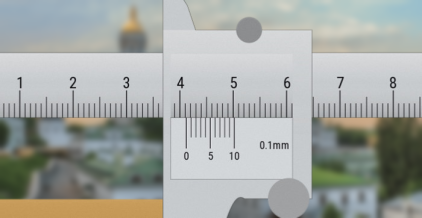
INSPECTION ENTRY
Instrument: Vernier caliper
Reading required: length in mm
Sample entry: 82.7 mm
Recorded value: 41.2 mm
